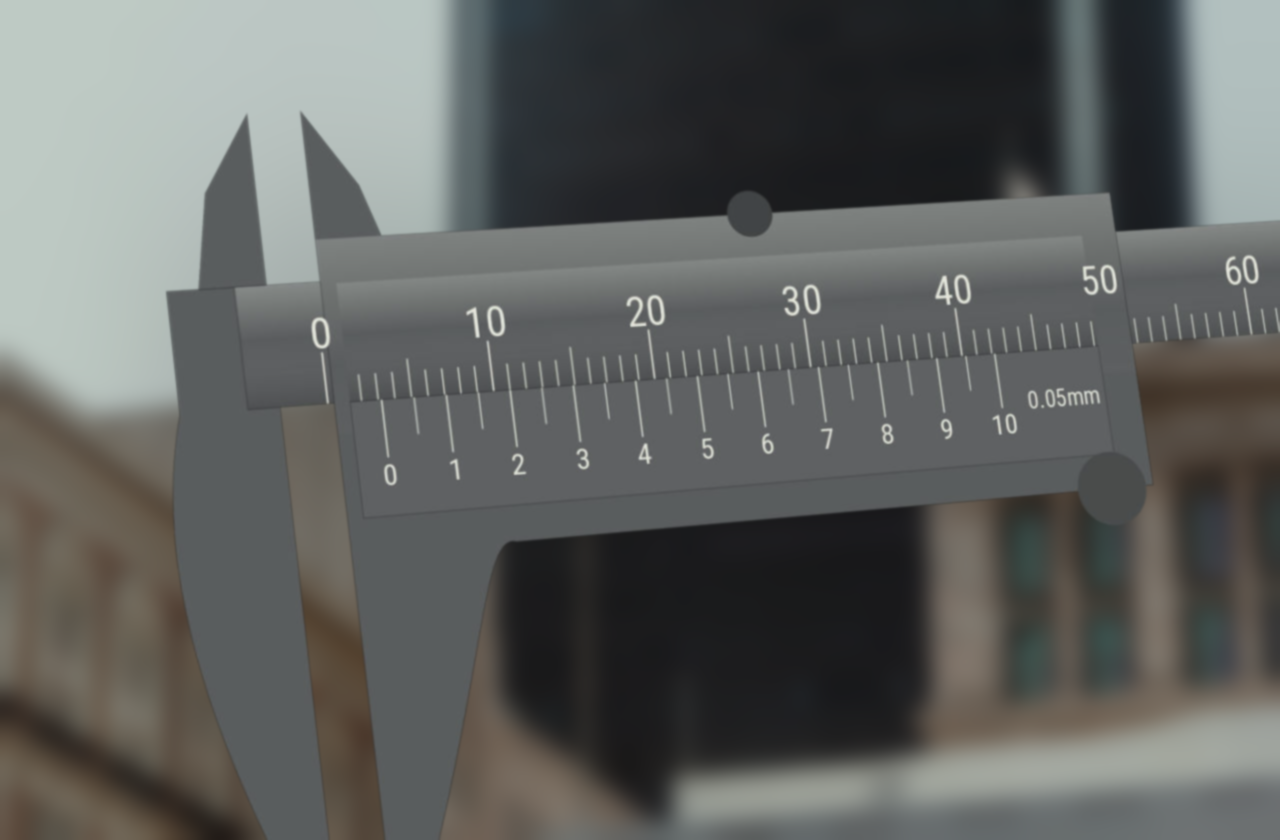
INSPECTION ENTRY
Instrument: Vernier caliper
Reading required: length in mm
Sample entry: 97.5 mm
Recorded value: 3.2 mm
